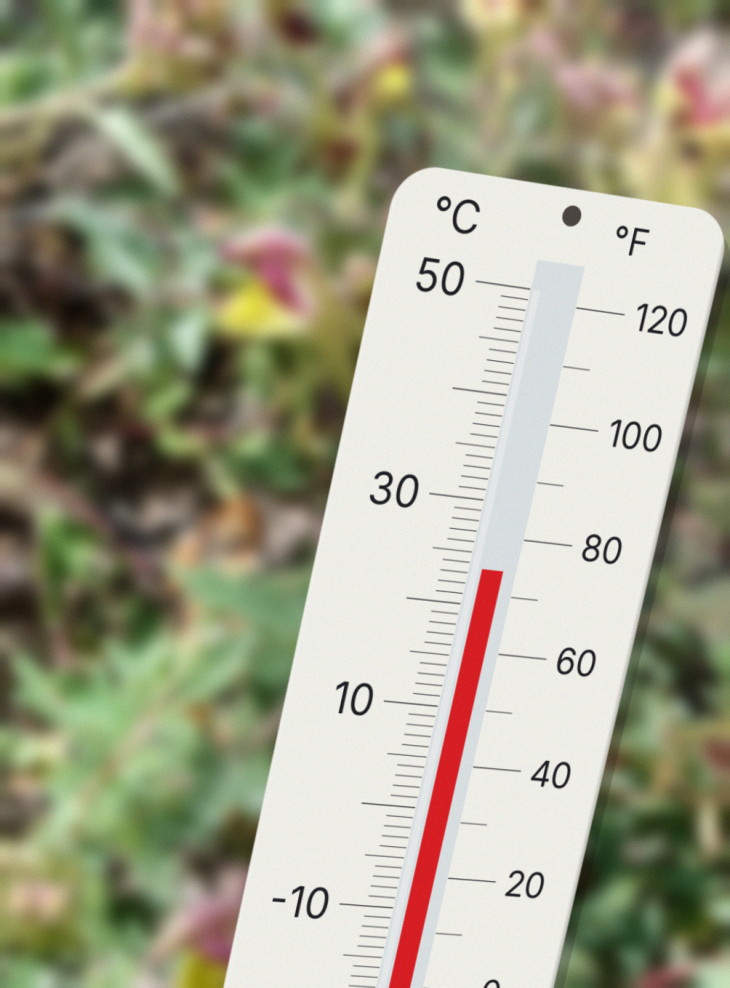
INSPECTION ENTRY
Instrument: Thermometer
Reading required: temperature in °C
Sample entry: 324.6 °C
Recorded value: 23.5 °C
